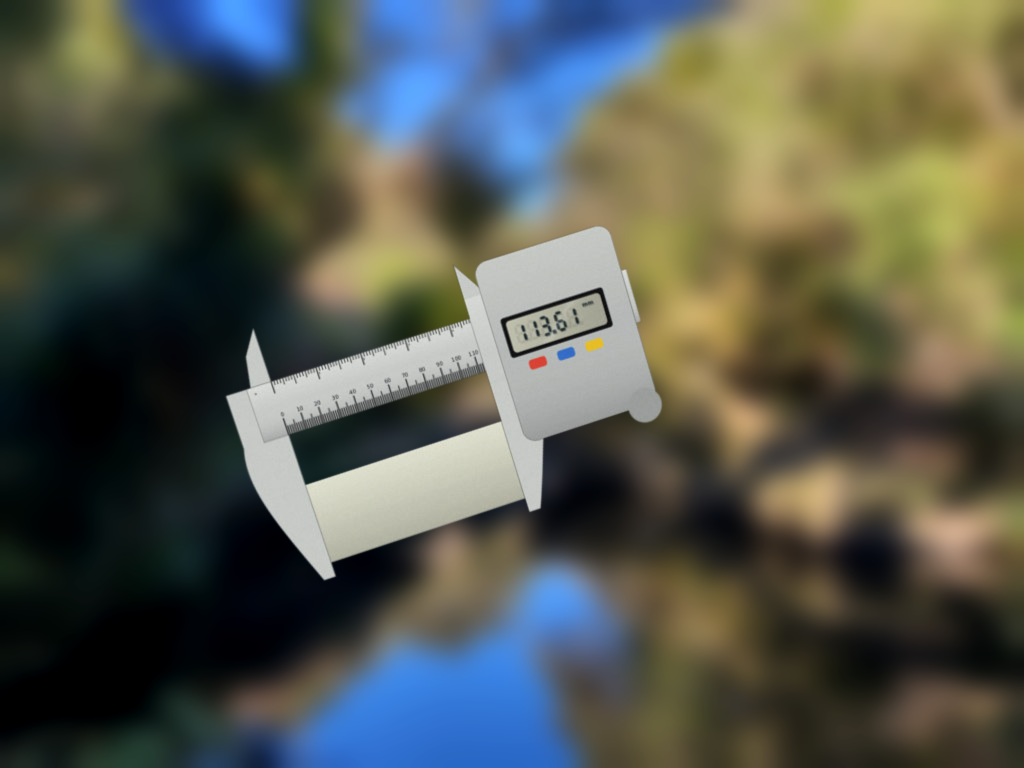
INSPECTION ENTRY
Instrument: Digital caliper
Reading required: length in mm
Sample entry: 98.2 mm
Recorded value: 113.61 mm
